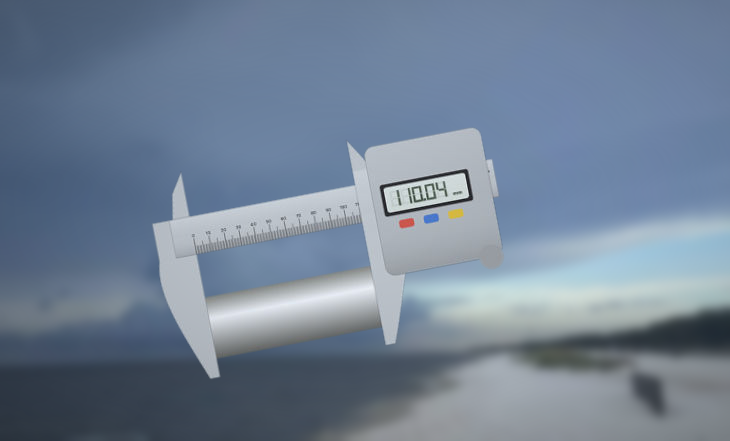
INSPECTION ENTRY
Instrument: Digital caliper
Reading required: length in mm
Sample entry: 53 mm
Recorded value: 110.04 mm
